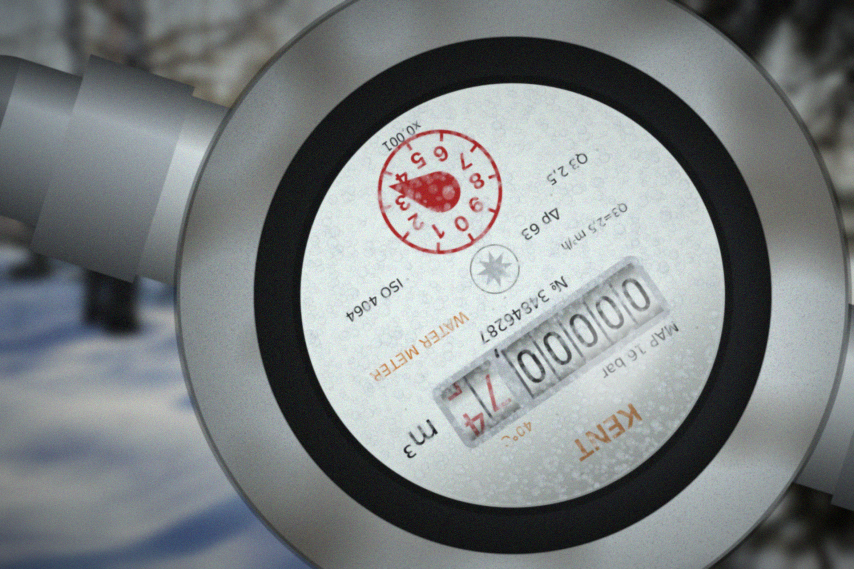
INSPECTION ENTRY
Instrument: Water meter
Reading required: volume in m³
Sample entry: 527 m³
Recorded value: 0.743 m³
